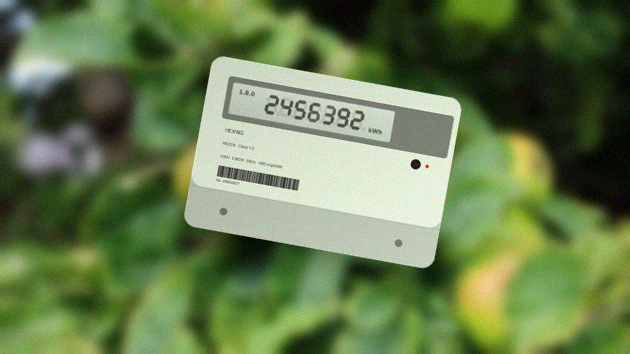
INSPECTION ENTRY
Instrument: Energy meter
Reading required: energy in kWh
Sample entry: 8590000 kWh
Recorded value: 2456392 kWh
